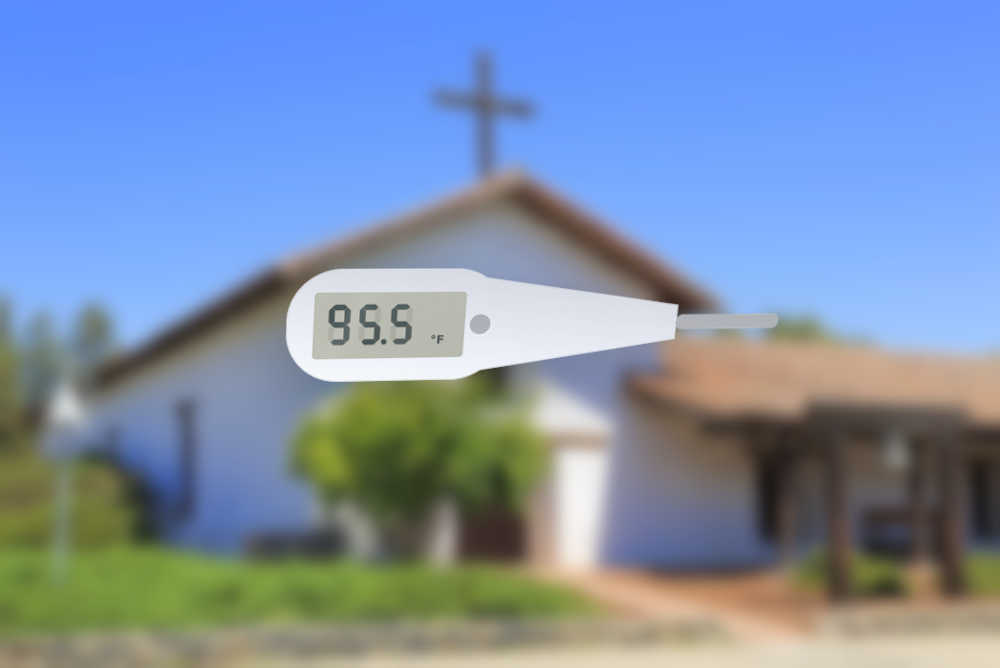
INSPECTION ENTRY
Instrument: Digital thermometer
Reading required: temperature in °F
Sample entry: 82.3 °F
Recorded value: 95.5 °F
